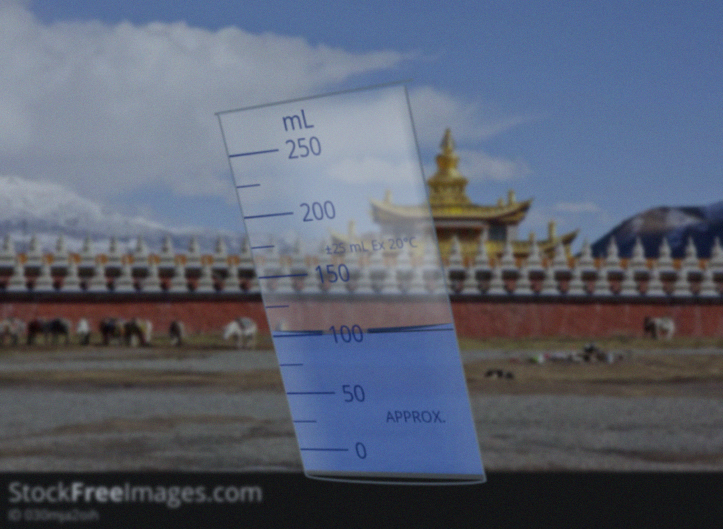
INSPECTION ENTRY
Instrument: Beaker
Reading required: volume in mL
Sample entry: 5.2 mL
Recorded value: 100 mL
